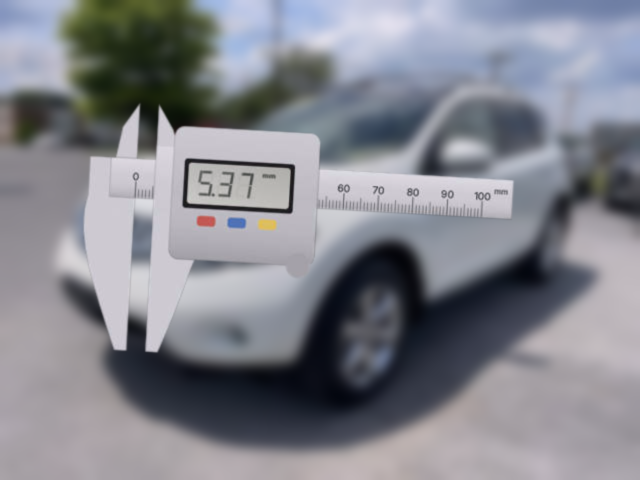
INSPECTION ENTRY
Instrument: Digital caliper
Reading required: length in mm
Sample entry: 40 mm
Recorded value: 5.37 mm
